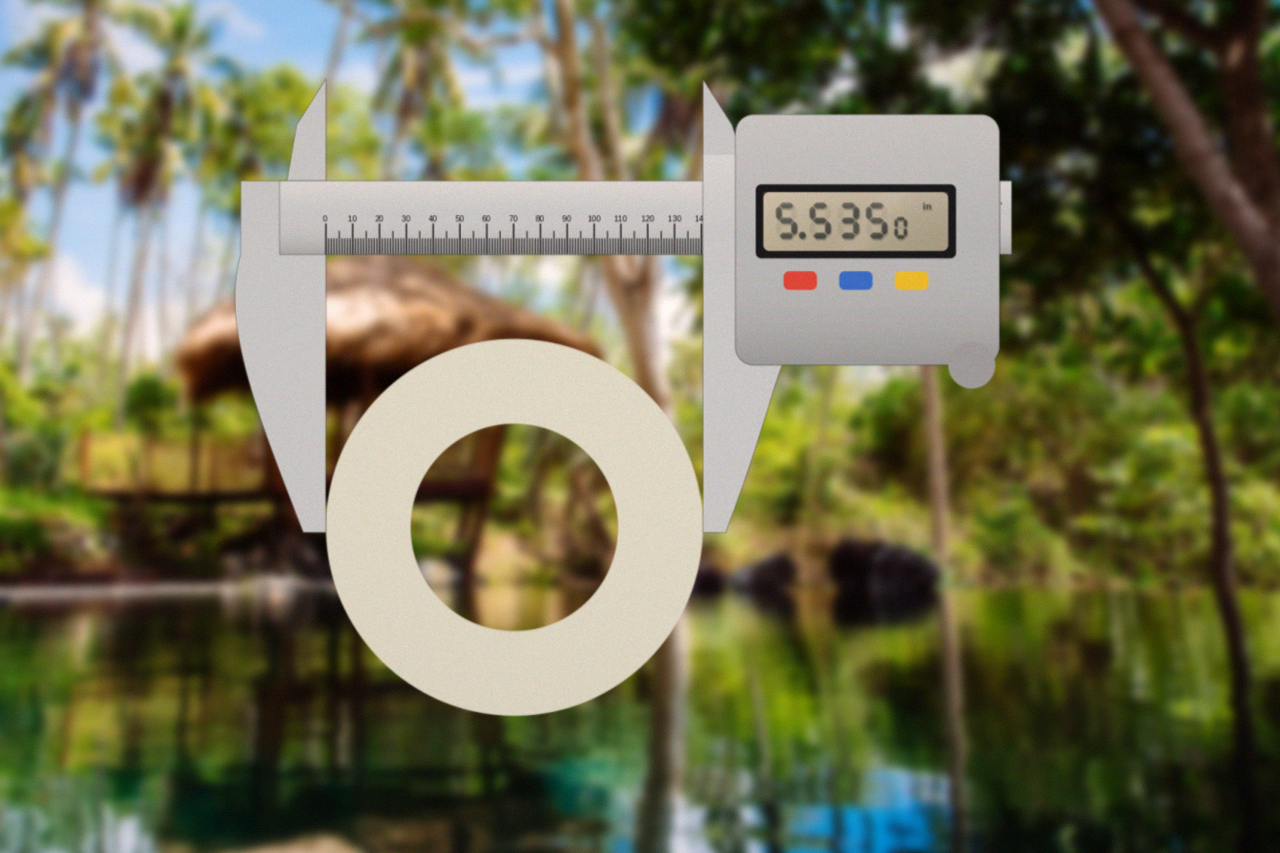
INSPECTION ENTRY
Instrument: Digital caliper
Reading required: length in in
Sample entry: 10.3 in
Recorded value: 5.5350 in
